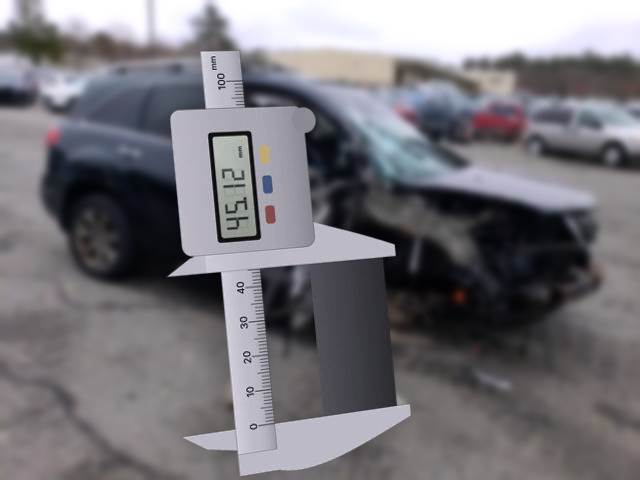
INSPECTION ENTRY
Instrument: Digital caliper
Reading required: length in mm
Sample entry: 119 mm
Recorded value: 45.12 mm
